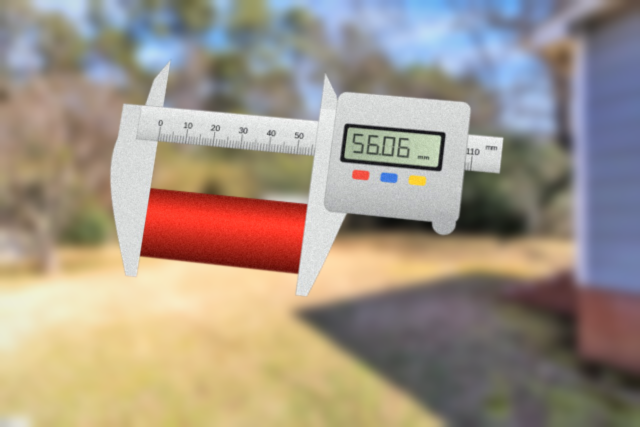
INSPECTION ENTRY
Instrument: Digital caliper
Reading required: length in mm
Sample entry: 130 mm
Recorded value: 56.06 mm
